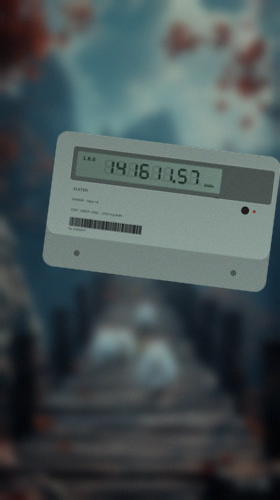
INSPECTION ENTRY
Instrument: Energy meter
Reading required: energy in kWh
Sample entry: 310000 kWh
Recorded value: 141611.57 kWh
